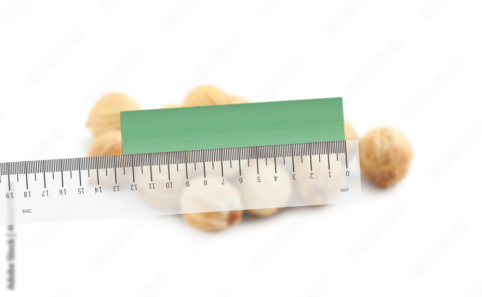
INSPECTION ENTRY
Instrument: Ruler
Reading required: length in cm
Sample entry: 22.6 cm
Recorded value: 12.5 cm
